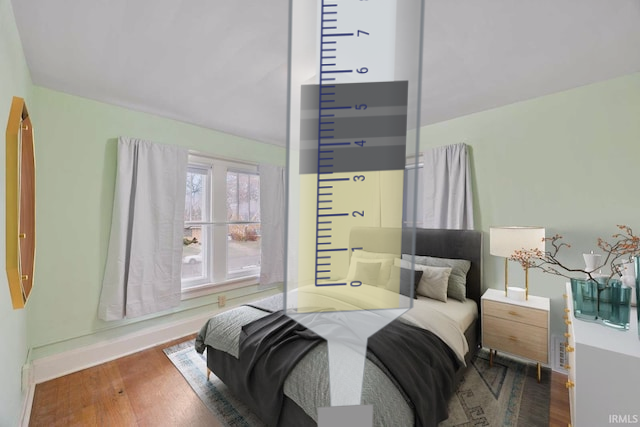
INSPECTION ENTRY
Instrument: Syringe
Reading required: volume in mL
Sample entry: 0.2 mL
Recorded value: 3.2 mL
